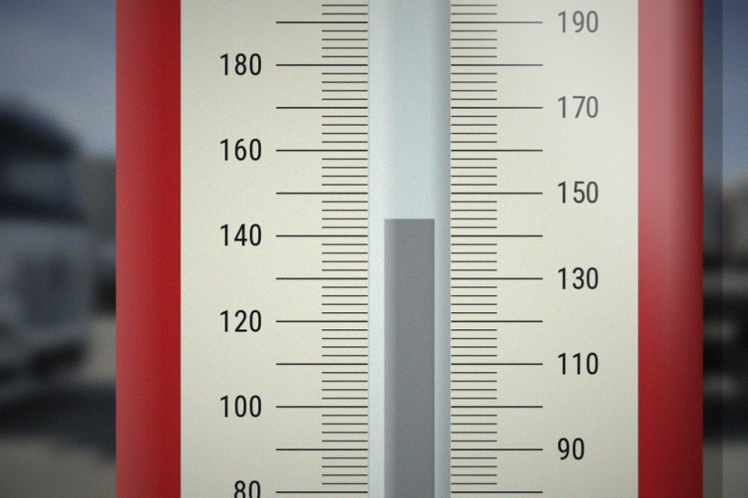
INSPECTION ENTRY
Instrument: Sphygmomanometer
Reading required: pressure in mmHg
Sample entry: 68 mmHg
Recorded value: 144 mmHg
